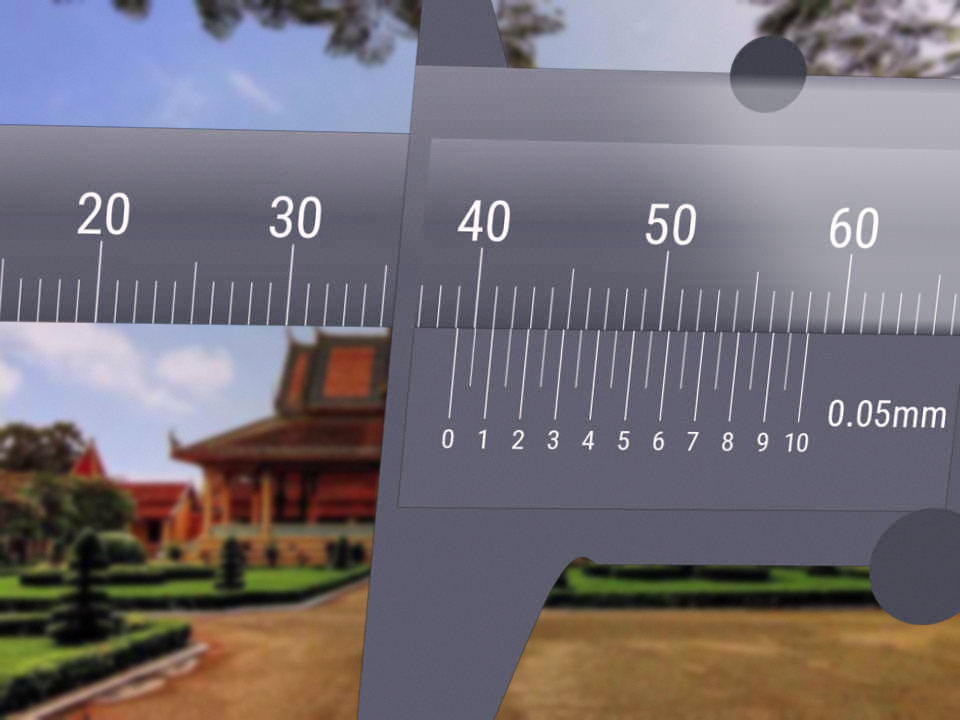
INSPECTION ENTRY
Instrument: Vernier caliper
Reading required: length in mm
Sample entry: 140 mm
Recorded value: 39.1 mm
